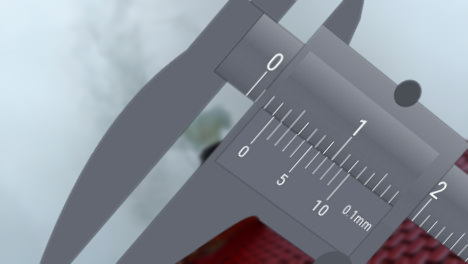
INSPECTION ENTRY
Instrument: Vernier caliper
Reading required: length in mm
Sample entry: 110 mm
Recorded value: 3.2 mm
